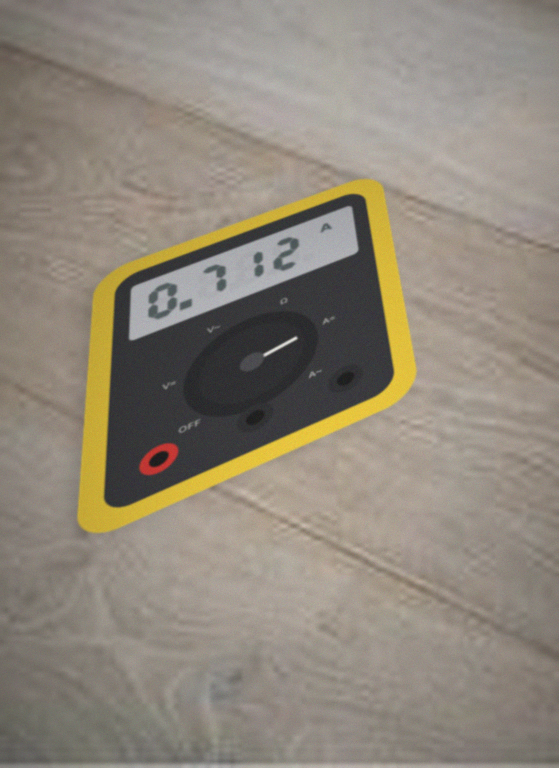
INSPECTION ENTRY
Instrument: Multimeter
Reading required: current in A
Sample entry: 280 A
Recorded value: 0.712 A
